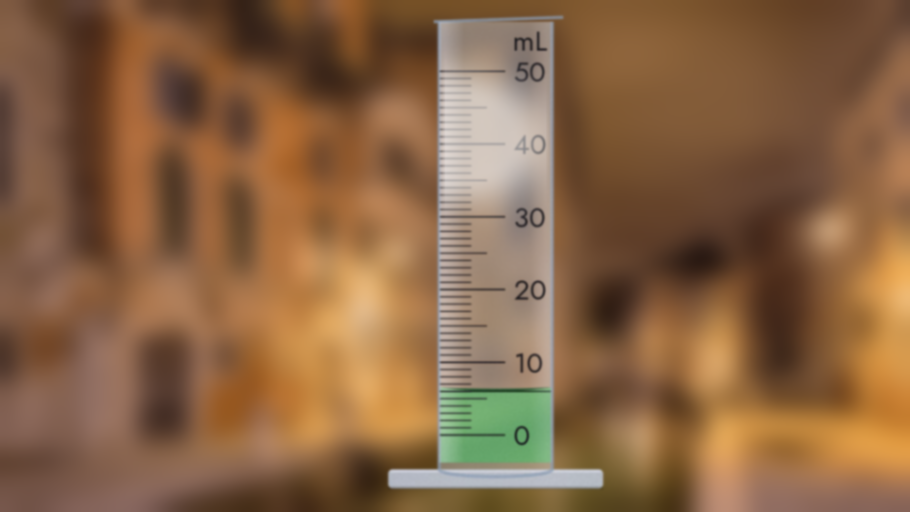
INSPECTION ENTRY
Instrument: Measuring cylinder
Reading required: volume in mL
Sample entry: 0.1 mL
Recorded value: 6 mL
